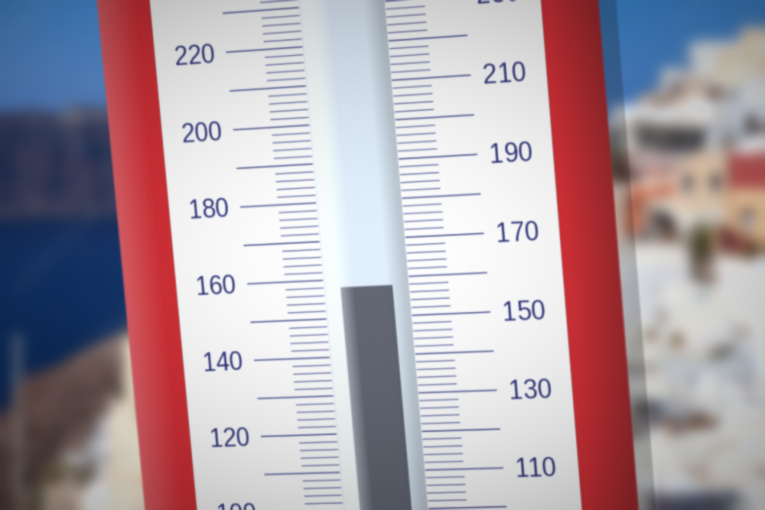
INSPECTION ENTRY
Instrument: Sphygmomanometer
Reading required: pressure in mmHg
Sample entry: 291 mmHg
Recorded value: 158 mmHg
